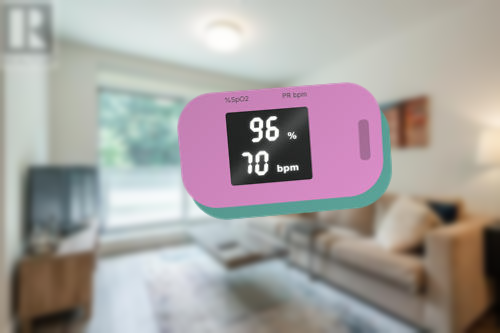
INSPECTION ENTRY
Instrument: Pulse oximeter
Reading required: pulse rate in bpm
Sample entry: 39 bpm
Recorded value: 70 bpm
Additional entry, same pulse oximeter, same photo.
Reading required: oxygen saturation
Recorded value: 96 %
